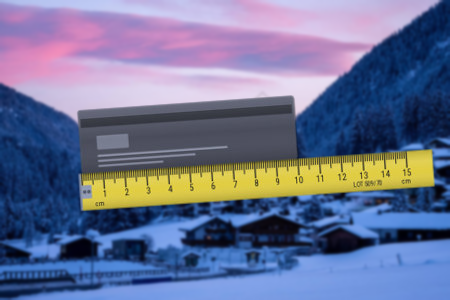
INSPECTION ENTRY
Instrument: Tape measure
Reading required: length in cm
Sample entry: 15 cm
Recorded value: 10 cm
